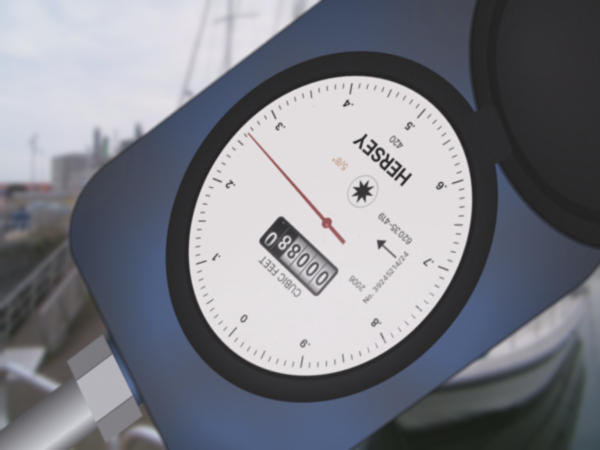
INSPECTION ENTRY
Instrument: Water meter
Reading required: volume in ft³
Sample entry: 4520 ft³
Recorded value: 880.26 ft³
